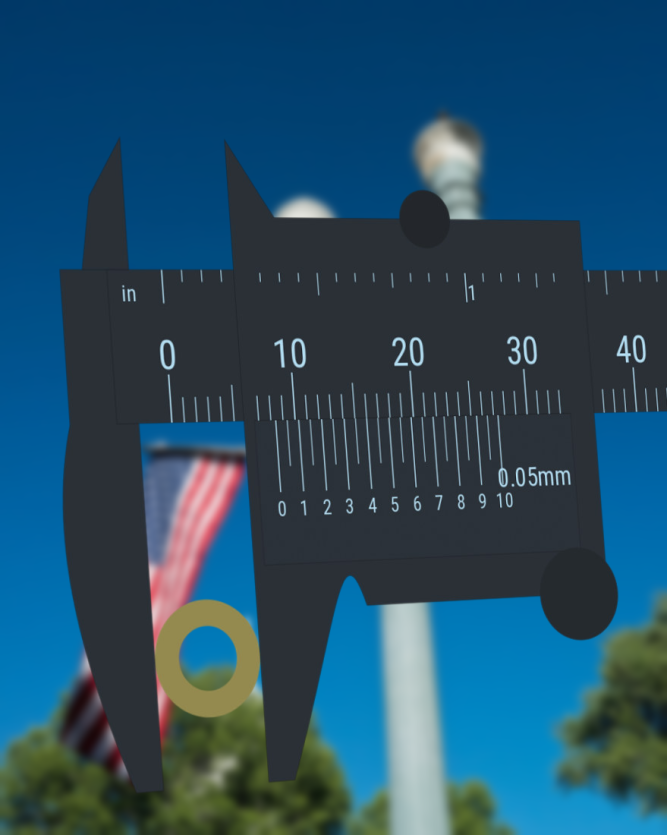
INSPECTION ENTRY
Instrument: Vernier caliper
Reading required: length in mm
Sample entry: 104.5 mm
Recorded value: 8.4 mm
